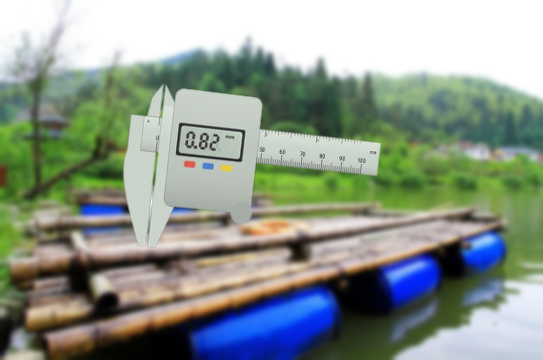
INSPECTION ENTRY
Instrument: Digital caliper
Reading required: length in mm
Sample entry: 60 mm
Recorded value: 0.82 mm
